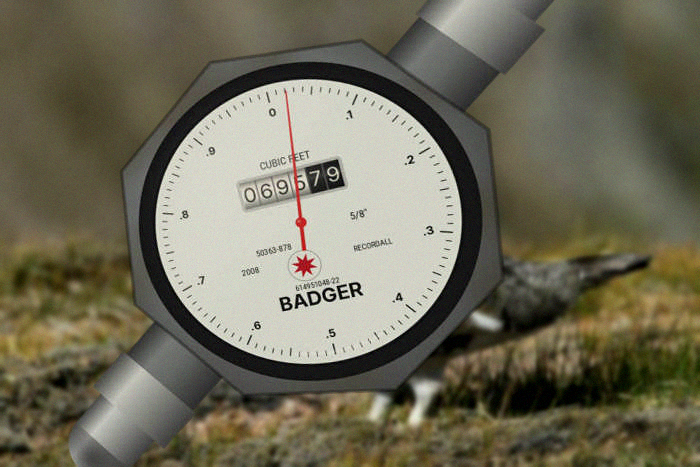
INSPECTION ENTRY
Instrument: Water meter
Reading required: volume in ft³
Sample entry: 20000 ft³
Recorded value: 69579.02 ft³
